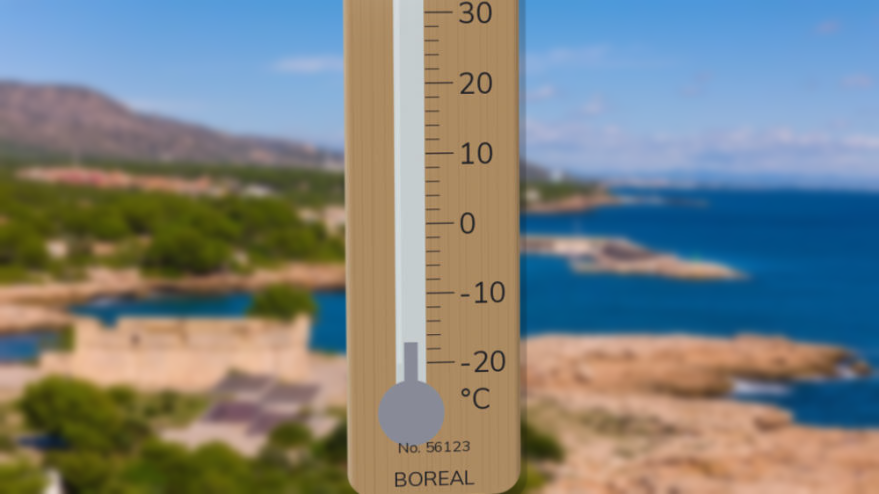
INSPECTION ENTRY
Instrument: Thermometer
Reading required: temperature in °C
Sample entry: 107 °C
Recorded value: -17 °C
